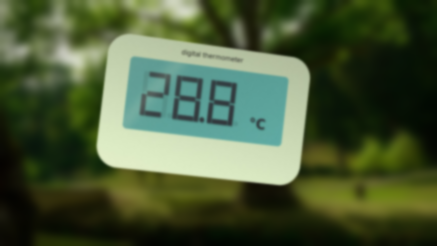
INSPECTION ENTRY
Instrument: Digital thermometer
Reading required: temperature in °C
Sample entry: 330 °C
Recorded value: 28.8 °C
